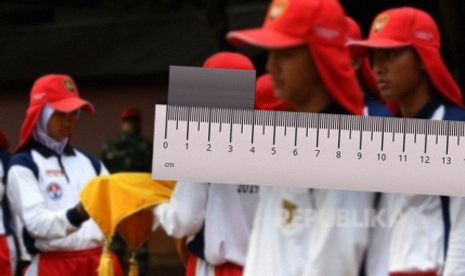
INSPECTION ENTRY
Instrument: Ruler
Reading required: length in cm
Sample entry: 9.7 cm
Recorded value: 4 cm
